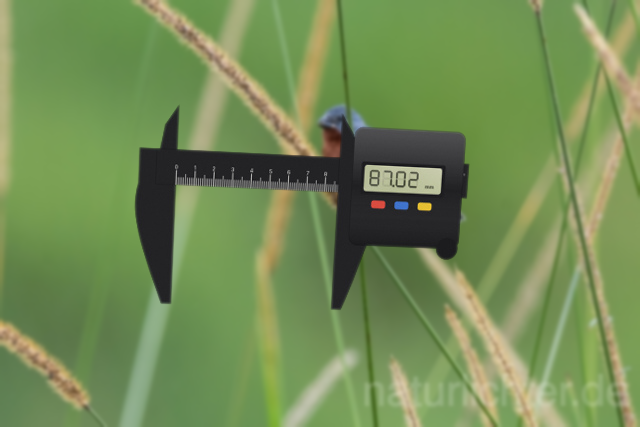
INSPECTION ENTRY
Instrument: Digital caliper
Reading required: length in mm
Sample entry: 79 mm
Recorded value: 87.02 mm
